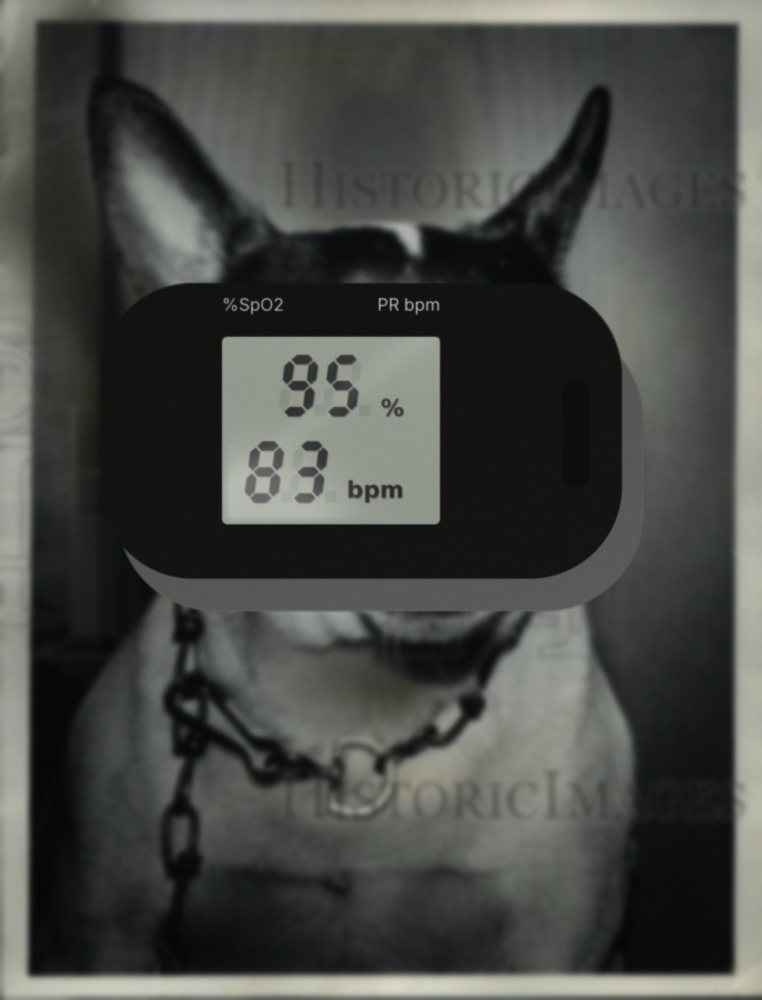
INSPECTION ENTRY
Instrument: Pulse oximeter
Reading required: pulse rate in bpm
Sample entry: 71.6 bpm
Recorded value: 83 bpm
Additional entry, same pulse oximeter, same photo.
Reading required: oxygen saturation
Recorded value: 95 %
